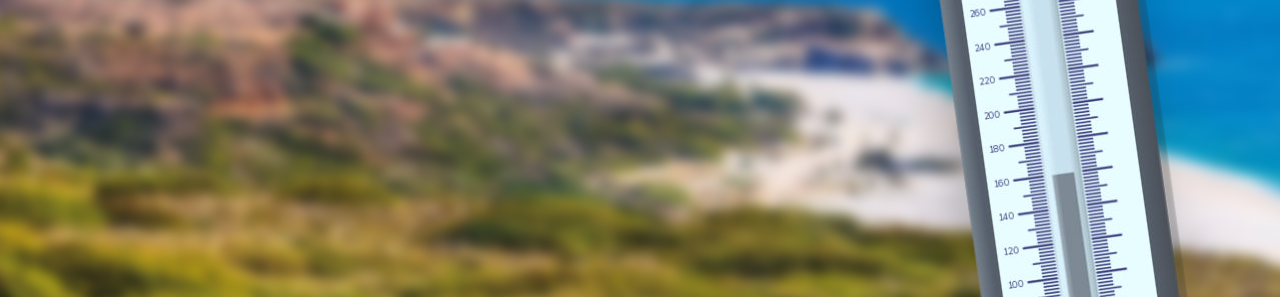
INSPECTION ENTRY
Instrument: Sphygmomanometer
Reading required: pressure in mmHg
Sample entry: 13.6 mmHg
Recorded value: 160 mmHg
